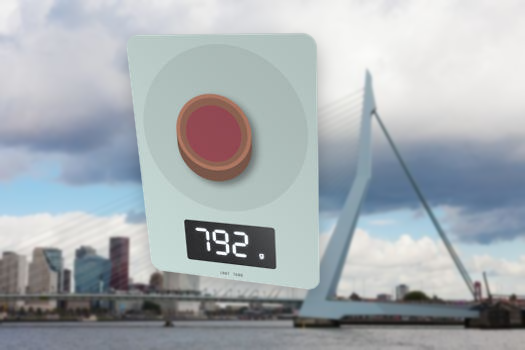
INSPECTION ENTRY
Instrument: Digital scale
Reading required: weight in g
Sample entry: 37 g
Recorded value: 792 g
